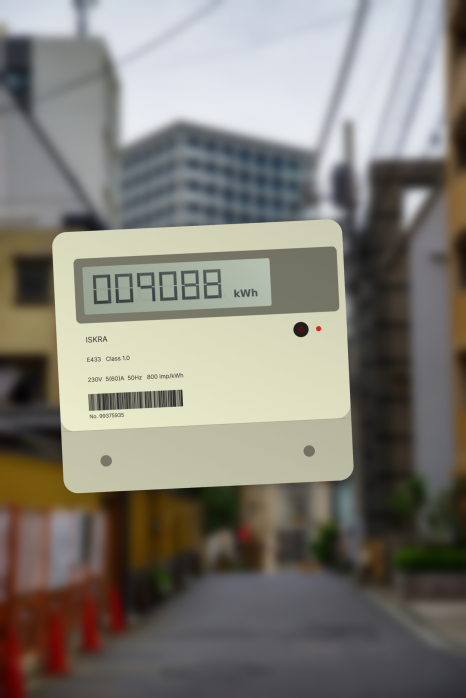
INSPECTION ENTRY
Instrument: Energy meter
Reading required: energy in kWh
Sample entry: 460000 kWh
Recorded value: 9088 kWh
